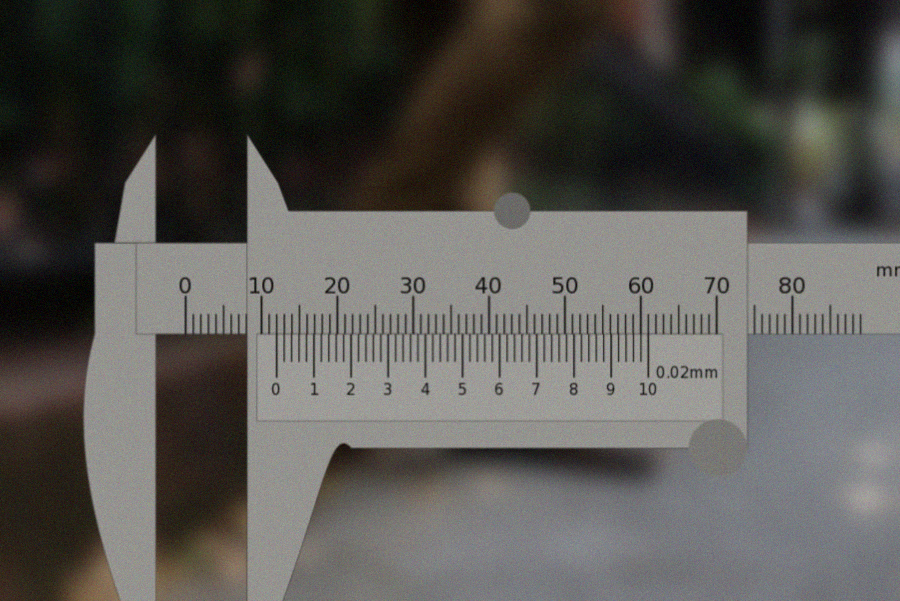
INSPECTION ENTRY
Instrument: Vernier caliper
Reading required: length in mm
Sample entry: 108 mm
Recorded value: 12.0 mm
